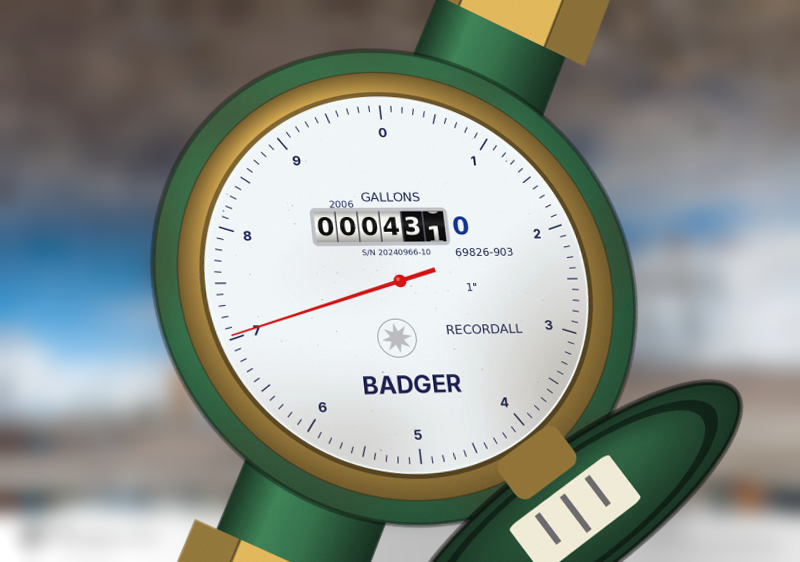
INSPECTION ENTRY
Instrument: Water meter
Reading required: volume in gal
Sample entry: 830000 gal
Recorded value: 4307.0 gal
